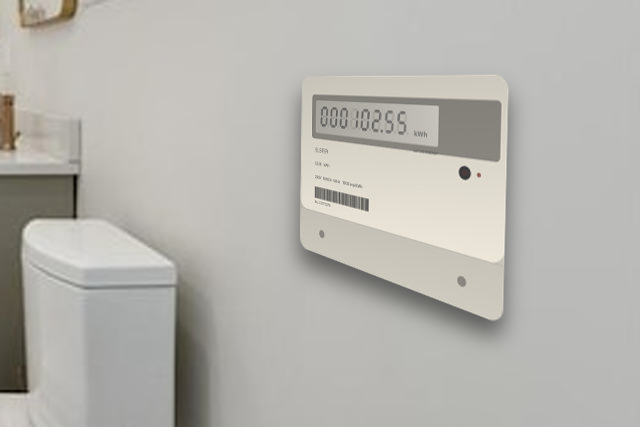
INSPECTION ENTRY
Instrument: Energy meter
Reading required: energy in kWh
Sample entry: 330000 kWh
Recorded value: 102.55 kWh
